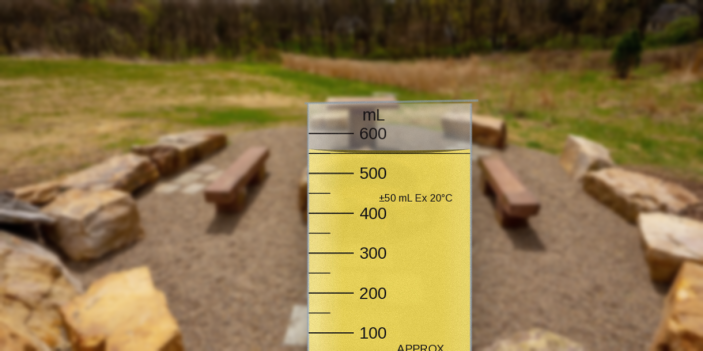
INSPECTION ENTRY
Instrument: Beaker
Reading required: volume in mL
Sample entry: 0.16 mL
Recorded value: 550 mL
